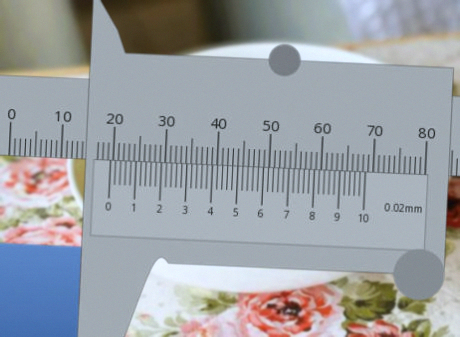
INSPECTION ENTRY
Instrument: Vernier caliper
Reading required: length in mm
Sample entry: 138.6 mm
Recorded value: 19.5 mm
